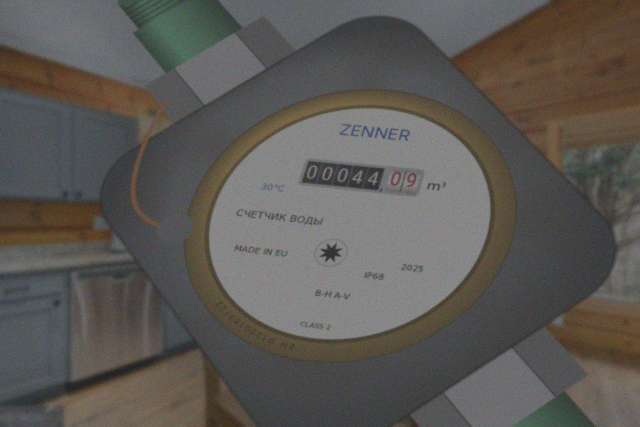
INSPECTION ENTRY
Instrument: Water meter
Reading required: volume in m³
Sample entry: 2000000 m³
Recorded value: 44.09 m³
